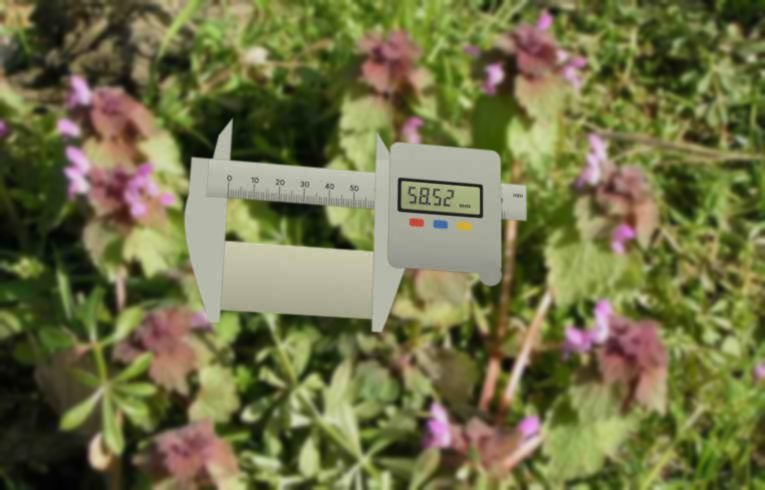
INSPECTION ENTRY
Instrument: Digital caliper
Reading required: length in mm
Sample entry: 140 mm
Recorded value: 58.52 mm
